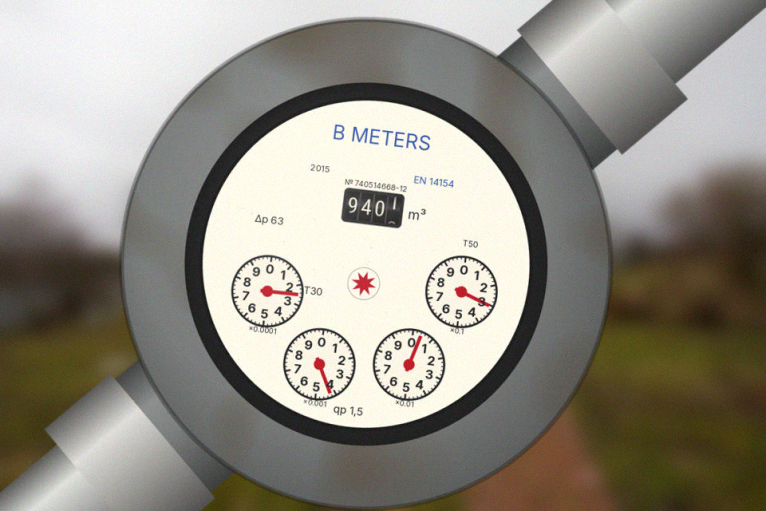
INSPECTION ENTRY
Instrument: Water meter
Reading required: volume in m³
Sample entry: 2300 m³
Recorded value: 9401.3042 m³
